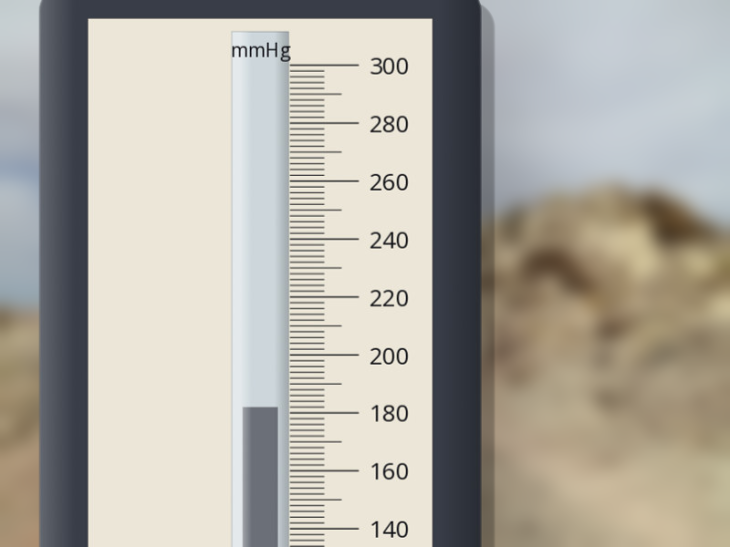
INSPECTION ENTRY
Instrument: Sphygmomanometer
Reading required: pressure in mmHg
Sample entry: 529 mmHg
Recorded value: 182 mmHg
